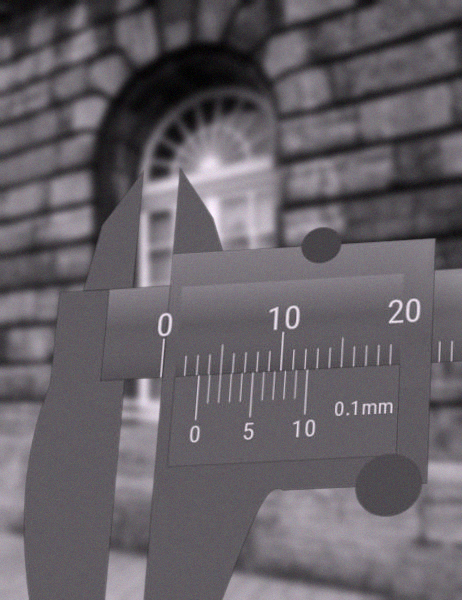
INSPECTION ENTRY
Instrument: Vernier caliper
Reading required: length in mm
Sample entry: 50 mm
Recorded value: 3.2 mm
